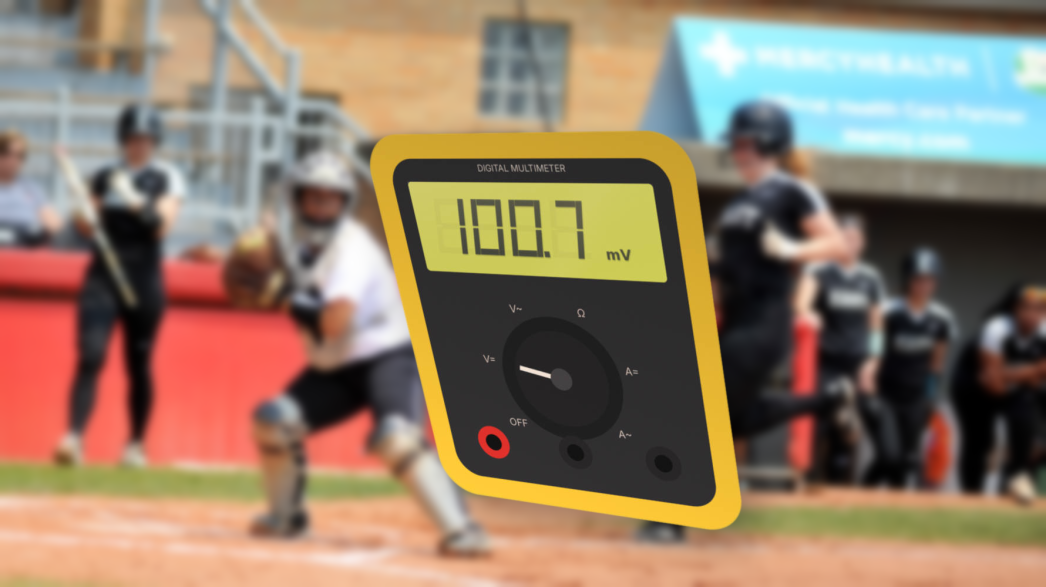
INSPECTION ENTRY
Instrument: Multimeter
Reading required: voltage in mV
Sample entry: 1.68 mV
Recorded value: 100.7 mV
